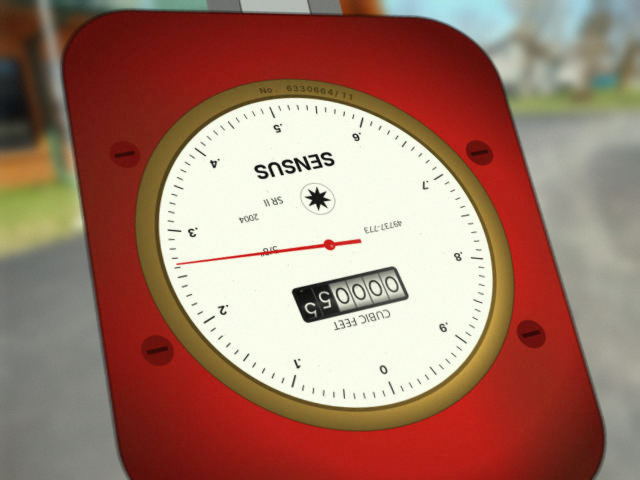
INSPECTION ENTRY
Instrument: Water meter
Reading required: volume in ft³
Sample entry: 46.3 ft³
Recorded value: 55.26 ft³
